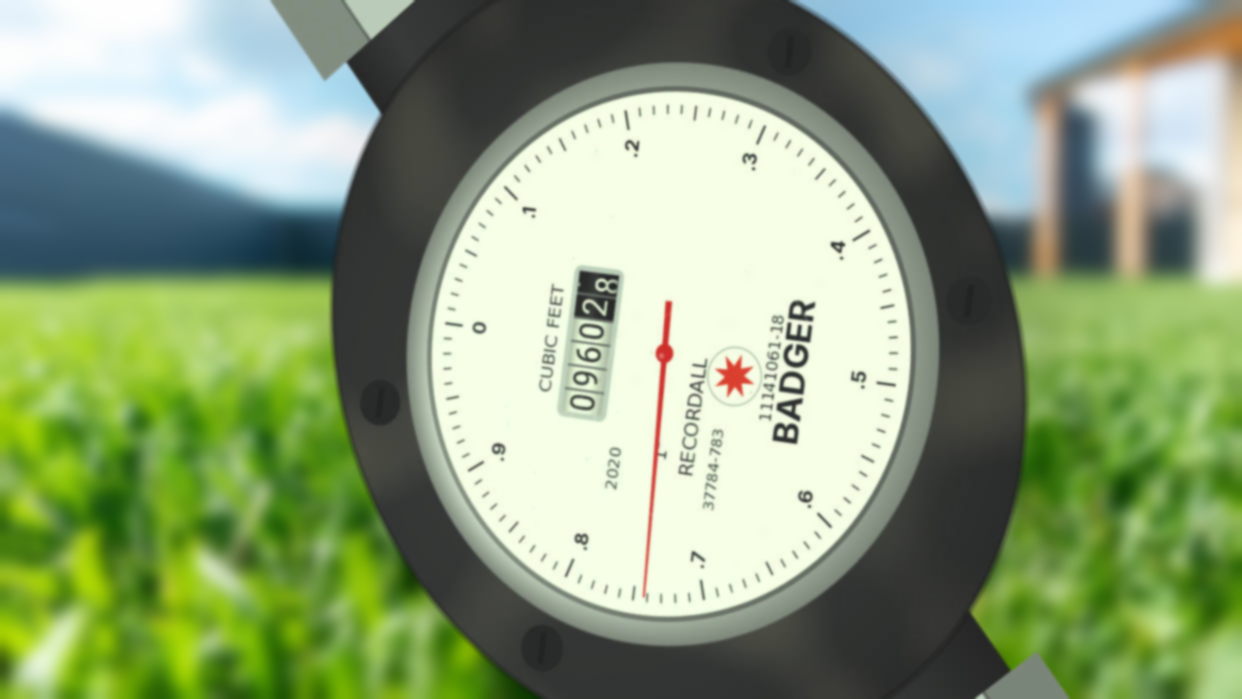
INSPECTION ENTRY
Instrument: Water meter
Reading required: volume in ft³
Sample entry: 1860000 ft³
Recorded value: 96027.74 ft³
